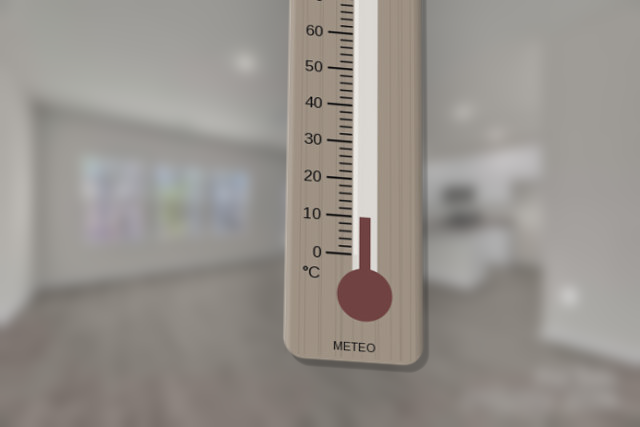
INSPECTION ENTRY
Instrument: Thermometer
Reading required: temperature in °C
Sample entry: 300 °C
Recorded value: 10 °C
